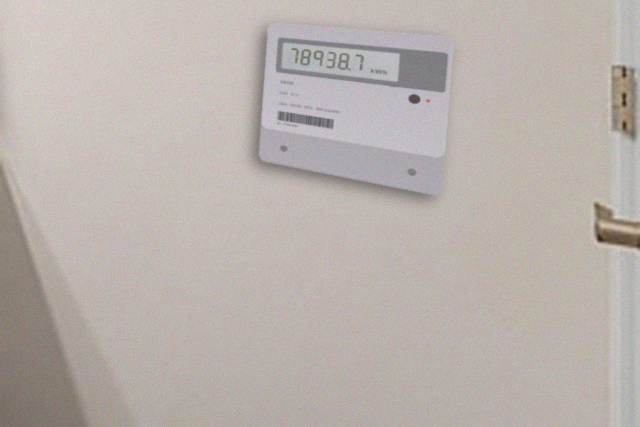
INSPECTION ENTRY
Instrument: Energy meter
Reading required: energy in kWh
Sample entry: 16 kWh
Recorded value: 78938.7 kWh
